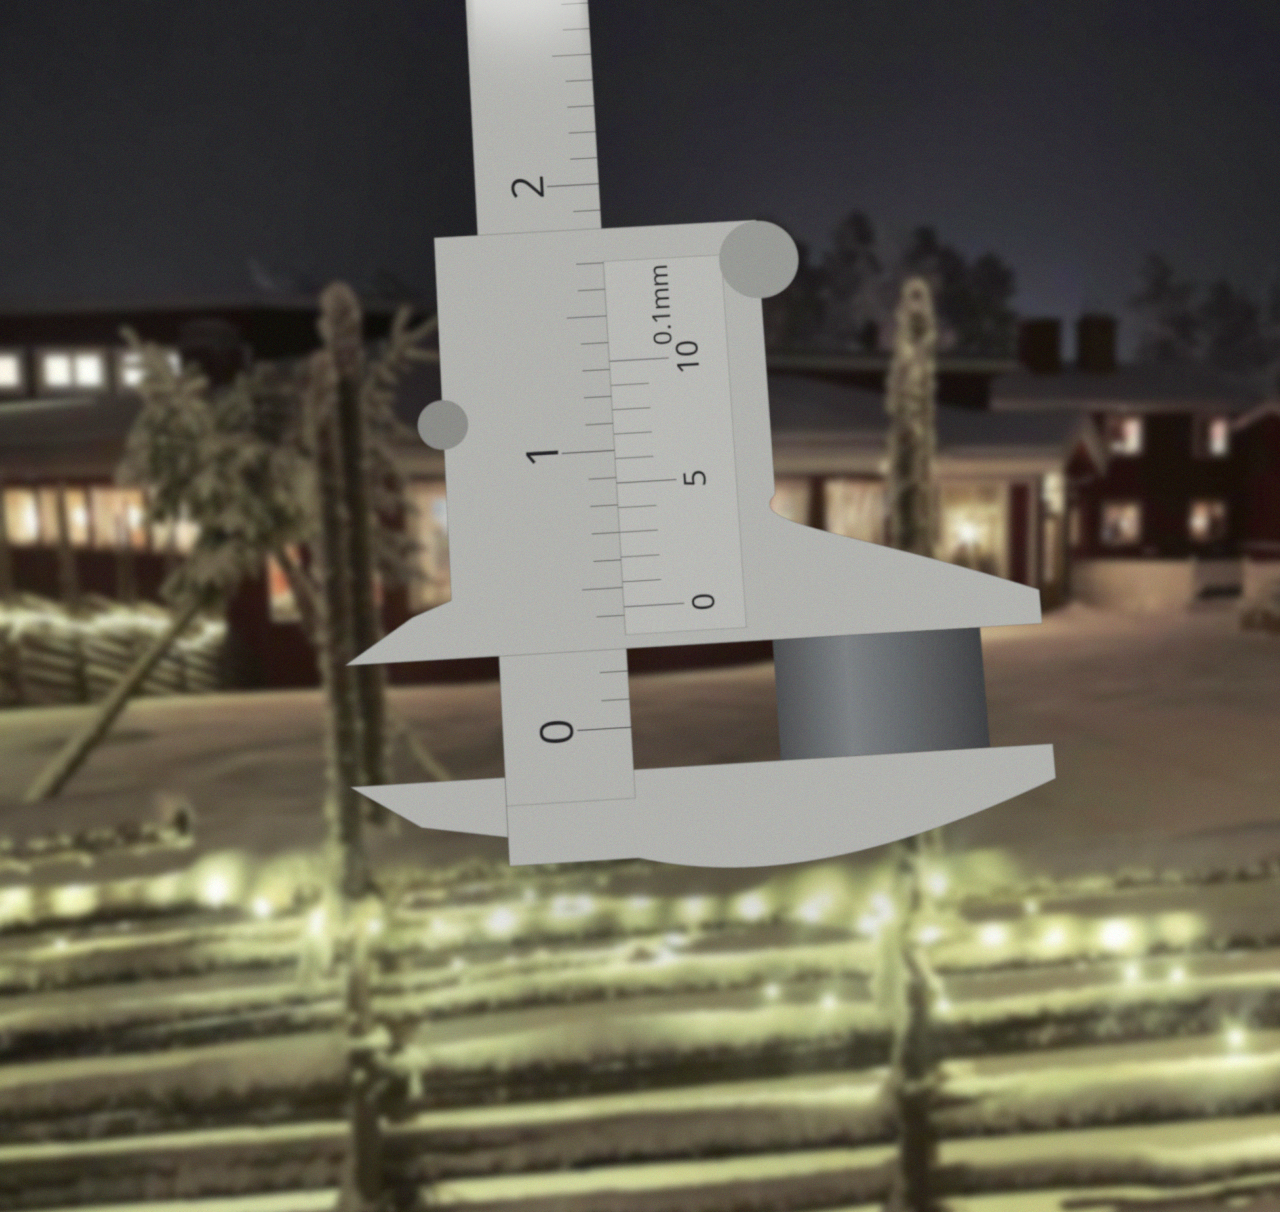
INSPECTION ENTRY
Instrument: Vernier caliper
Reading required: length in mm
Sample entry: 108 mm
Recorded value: 4.3 mm
